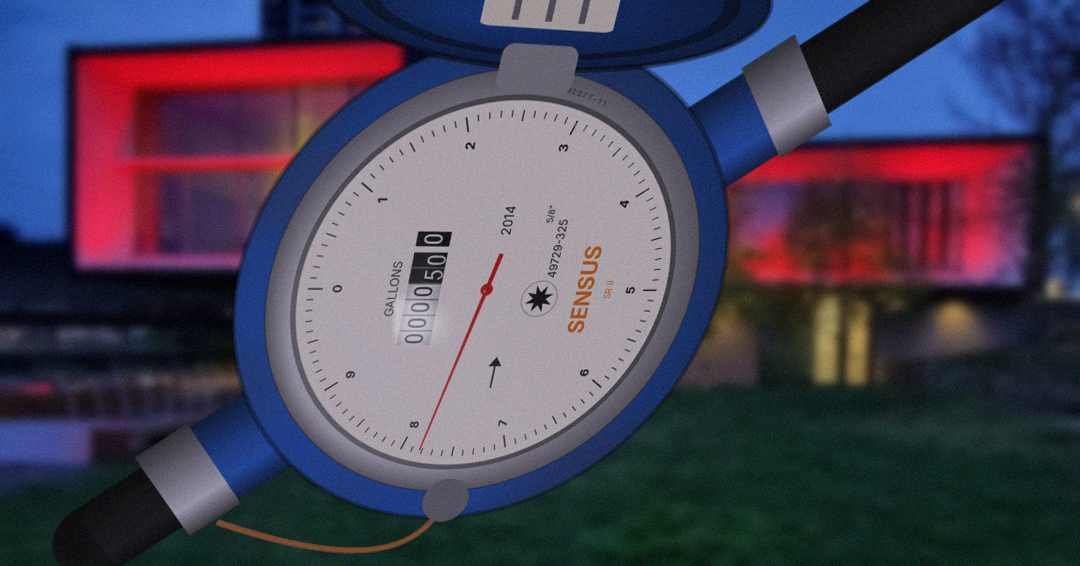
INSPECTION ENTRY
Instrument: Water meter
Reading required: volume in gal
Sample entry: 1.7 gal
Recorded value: 497.8 gal
